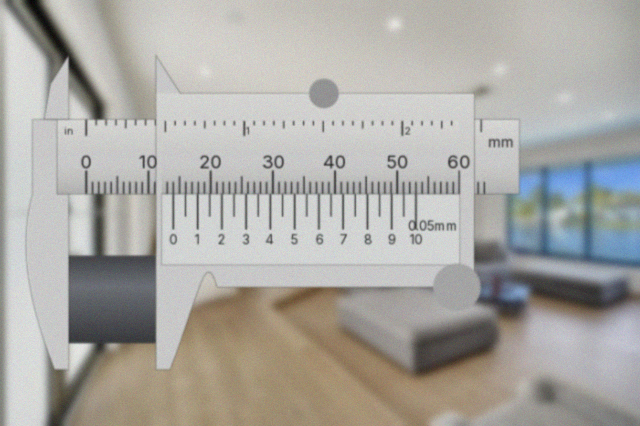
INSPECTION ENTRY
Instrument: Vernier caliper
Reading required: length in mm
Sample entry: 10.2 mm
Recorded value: 14.0 mm
